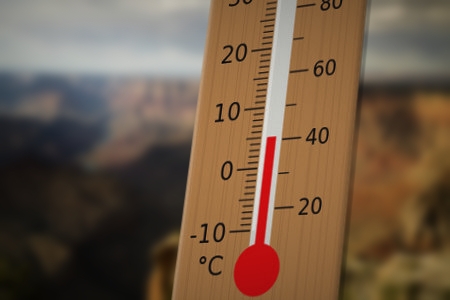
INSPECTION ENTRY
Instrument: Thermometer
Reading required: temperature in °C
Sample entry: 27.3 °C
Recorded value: 5 °C
